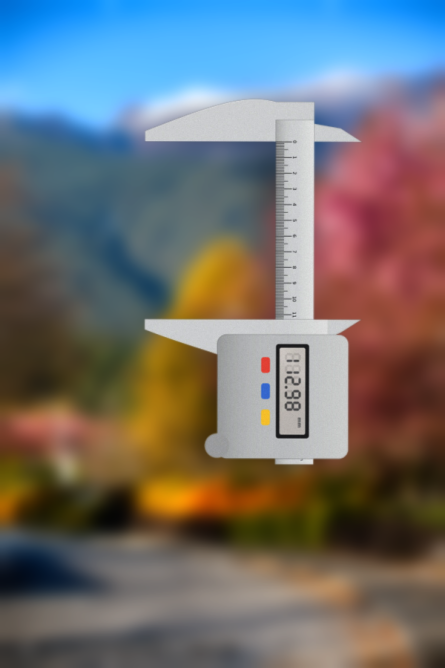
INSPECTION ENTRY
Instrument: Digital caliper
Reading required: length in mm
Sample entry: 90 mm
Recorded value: 112.98 mm
